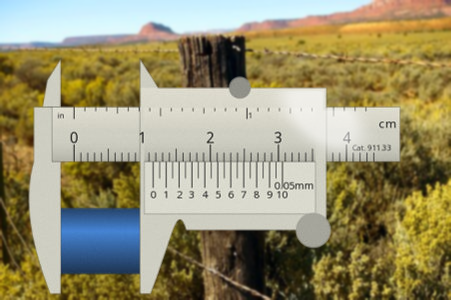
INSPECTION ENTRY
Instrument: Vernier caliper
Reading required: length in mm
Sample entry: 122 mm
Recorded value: 11.6 mm
